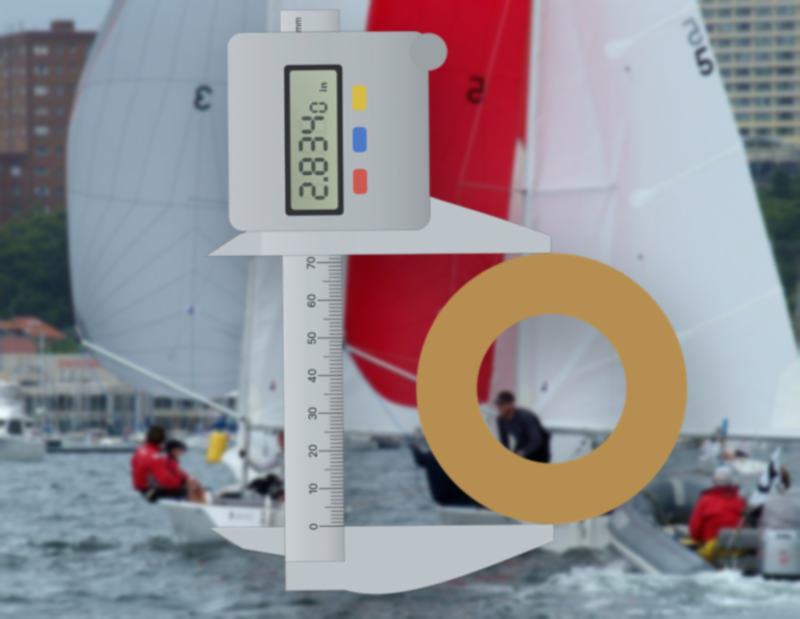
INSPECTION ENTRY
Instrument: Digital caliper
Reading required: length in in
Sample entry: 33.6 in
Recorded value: 2.8340 in
